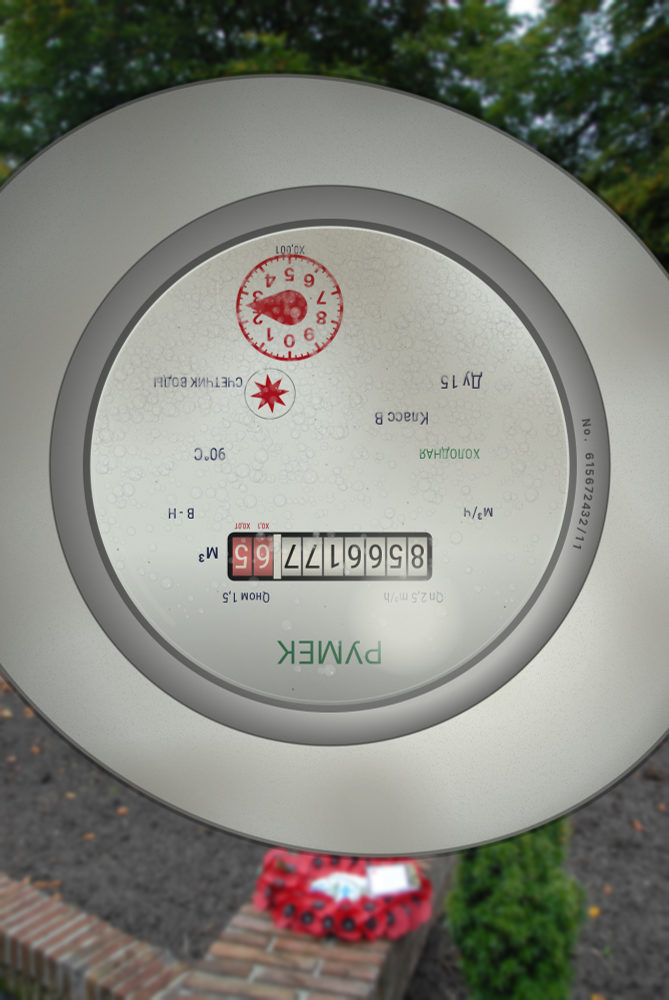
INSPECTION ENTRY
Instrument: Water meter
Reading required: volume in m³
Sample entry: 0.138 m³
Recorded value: 8566177.652 m³
